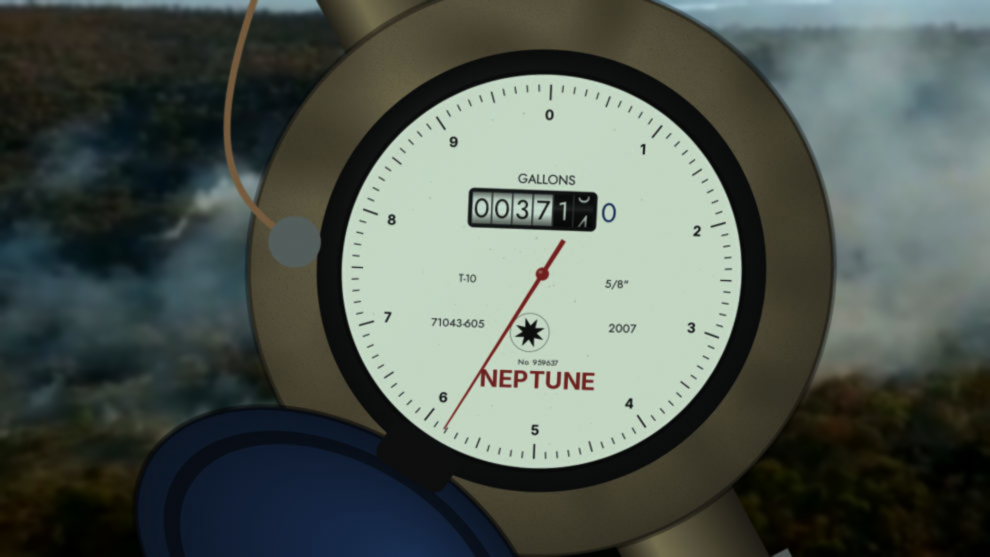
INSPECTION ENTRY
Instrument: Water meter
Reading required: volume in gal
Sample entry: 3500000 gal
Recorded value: 37135.8 gal
